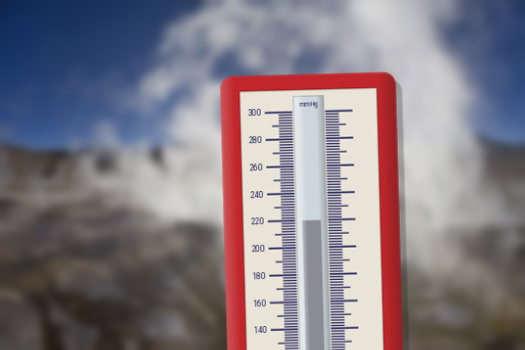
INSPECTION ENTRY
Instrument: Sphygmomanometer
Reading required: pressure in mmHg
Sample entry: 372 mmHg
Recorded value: 220 mmHg
